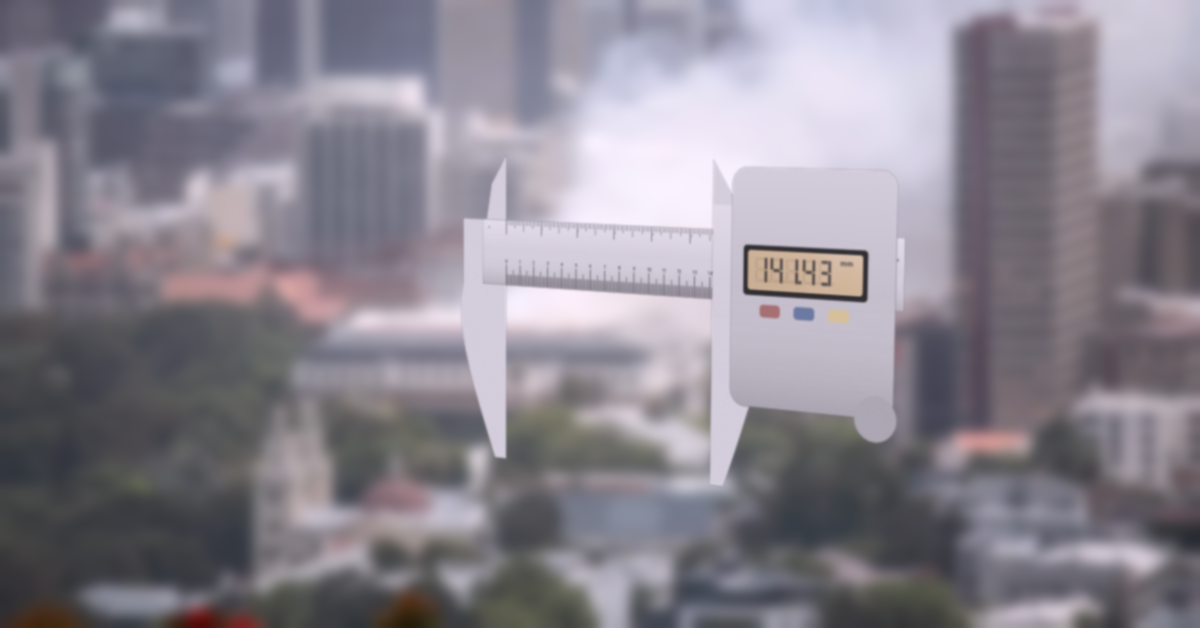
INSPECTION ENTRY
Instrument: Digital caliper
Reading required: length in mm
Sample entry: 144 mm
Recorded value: 141.43 mm
